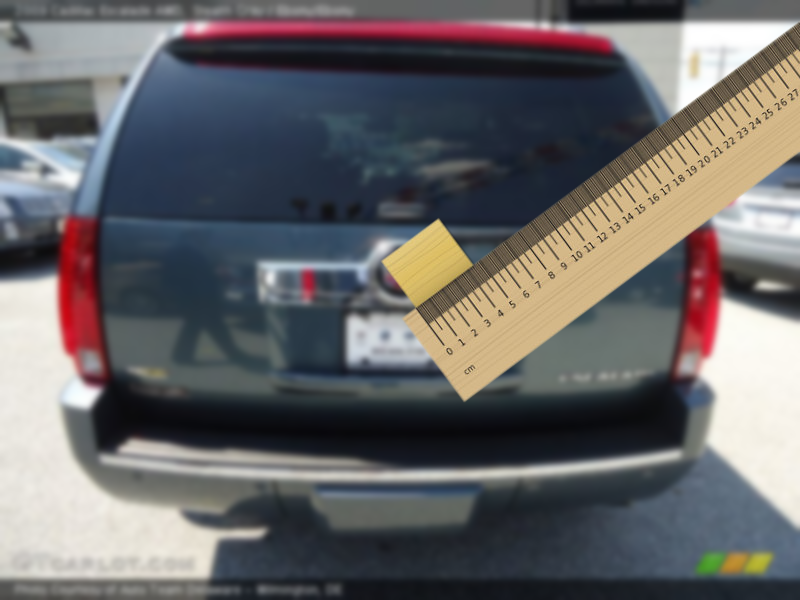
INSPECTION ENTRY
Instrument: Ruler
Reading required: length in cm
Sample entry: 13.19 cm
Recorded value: 4.5 cm
